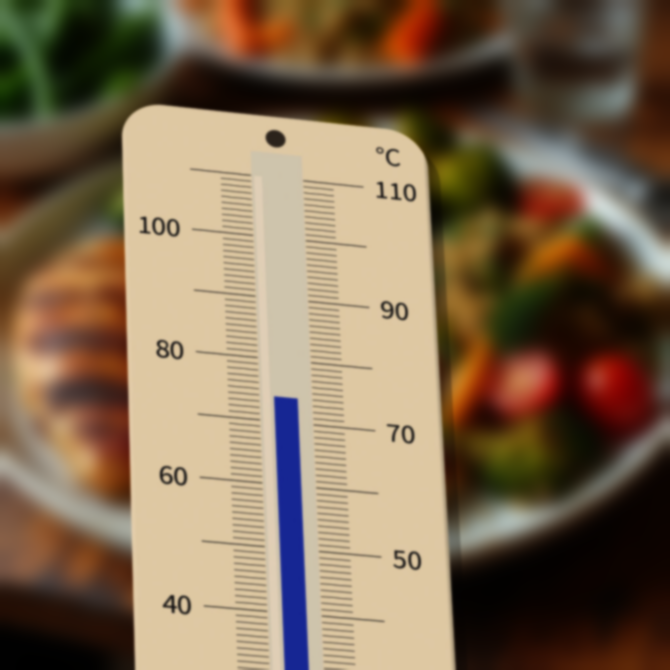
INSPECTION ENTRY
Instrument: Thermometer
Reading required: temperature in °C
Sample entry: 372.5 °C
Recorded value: 74 °C
